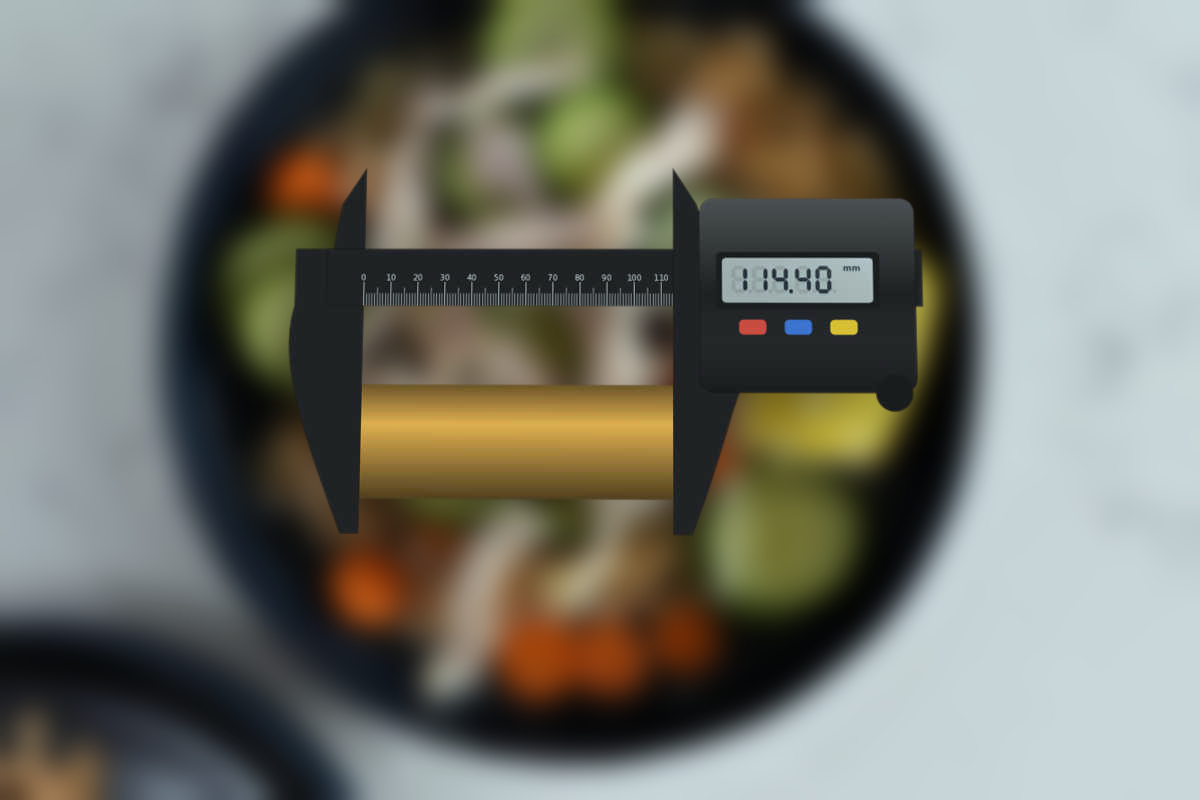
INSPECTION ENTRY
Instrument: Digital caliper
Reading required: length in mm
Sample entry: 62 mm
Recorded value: 114.40 mm
